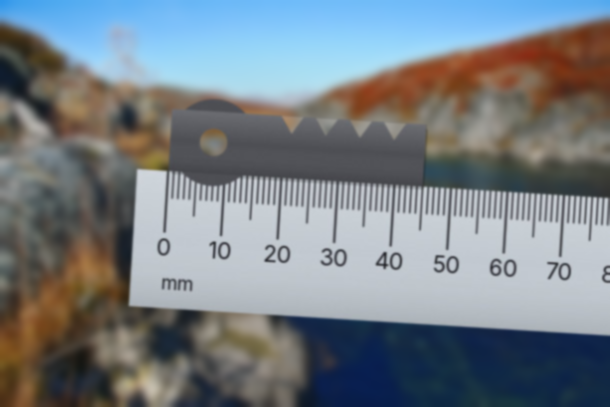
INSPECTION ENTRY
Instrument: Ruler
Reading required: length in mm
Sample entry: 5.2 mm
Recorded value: 45 mm
